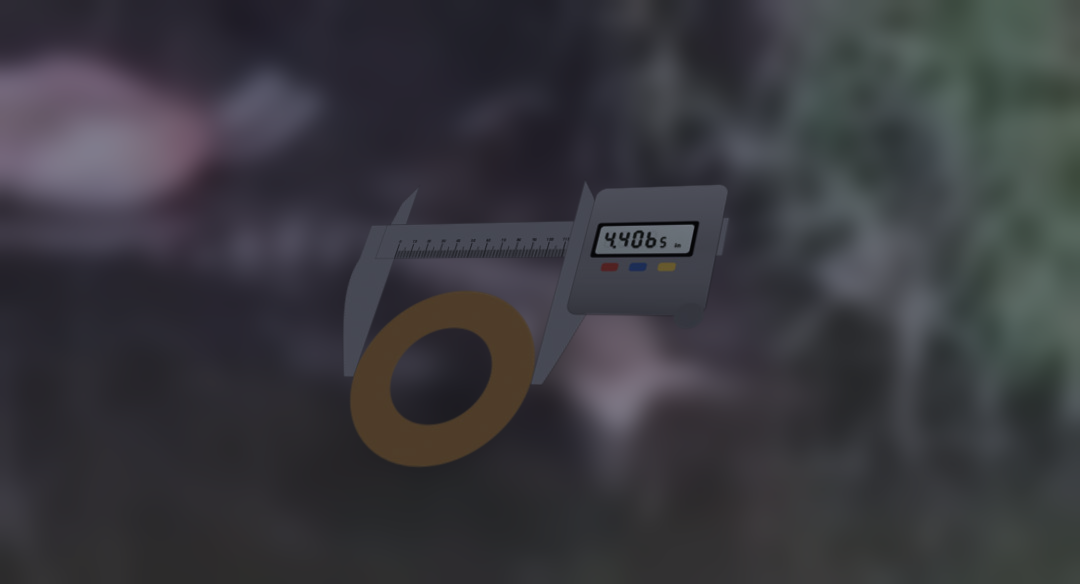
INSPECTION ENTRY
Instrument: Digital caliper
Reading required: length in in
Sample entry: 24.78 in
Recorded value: 4.4065 in
